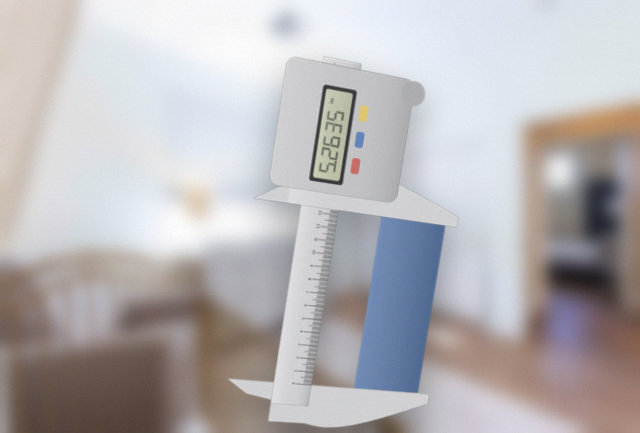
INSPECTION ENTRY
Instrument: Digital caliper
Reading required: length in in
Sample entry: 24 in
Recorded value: 5.2635 in
